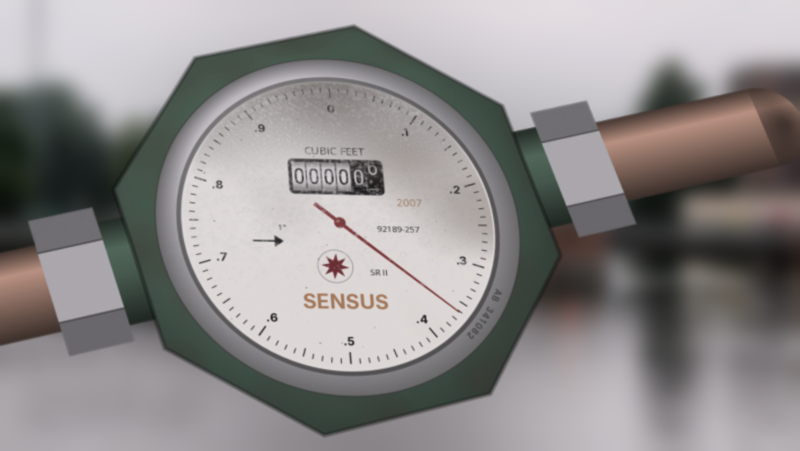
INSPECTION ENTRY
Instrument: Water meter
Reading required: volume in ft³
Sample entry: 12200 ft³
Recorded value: 6.36 ft³
